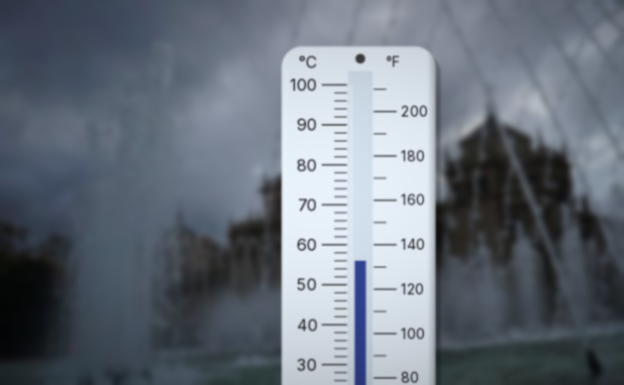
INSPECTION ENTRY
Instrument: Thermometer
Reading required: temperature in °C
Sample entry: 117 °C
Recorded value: 56 °C
